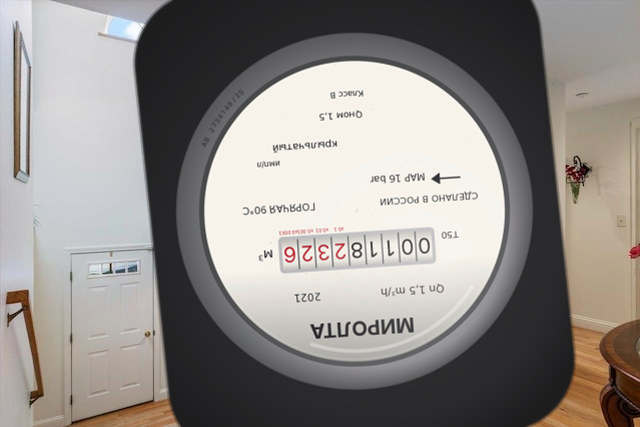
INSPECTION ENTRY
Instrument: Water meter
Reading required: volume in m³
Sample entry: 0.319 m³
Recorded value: 118.2326 m³
